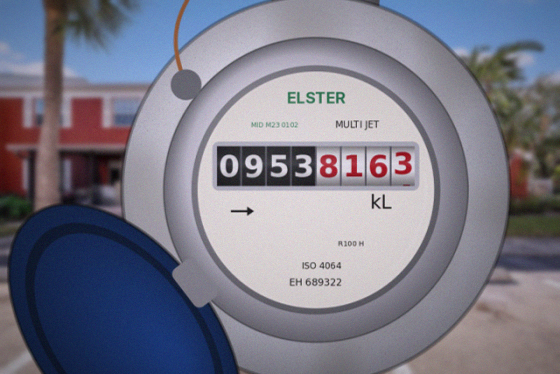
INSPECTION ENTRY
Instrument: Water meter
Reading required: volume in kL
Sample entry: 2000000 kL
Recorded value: 953.8163 kL
